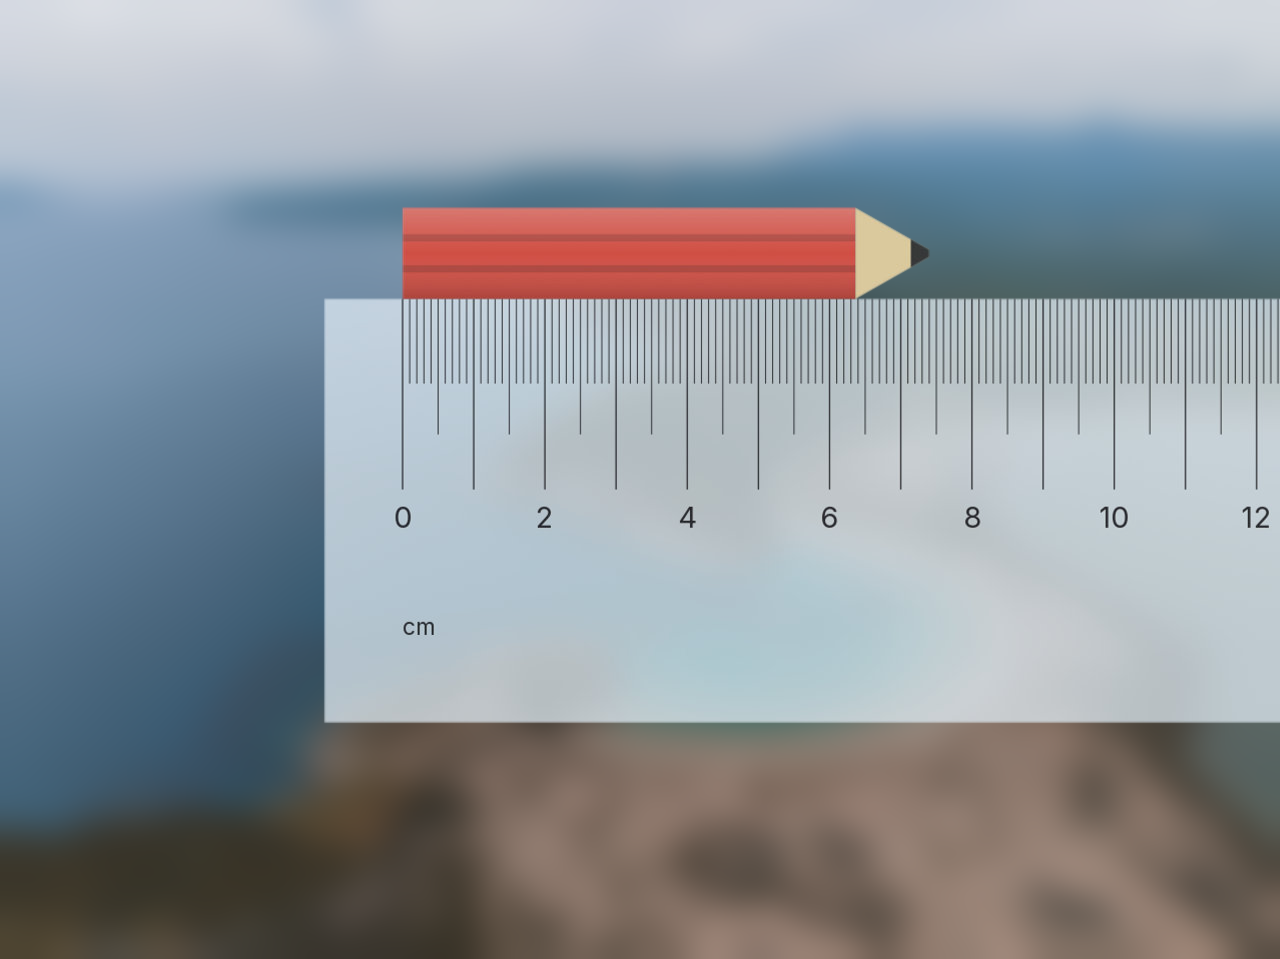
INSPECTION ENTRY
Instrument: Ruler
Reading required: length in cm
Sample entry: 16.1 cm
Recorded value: 7.4 cm
